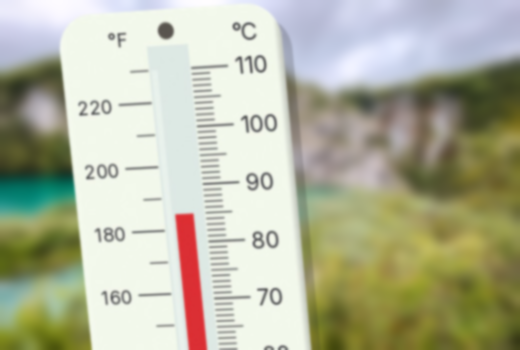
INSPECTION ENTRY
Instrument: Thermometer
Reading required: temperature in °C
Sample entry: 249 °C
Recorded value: 85 °C
